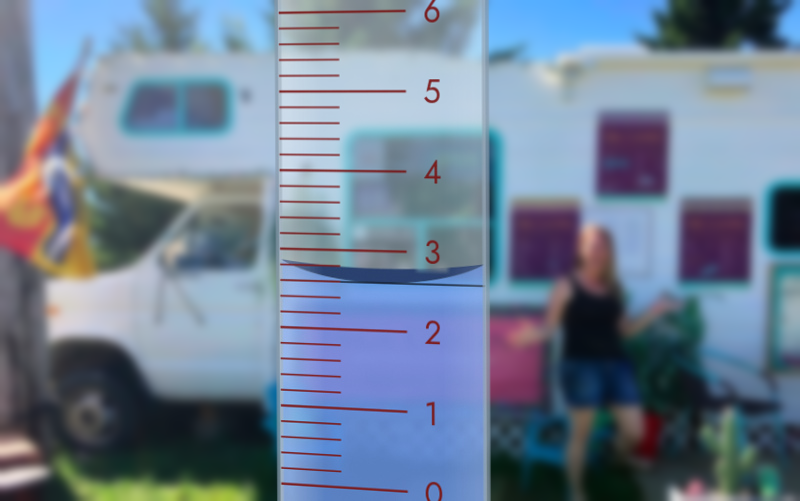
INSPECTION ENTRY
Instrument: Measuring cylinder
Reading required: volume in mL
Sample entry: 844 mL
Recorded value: 2.6 mL
